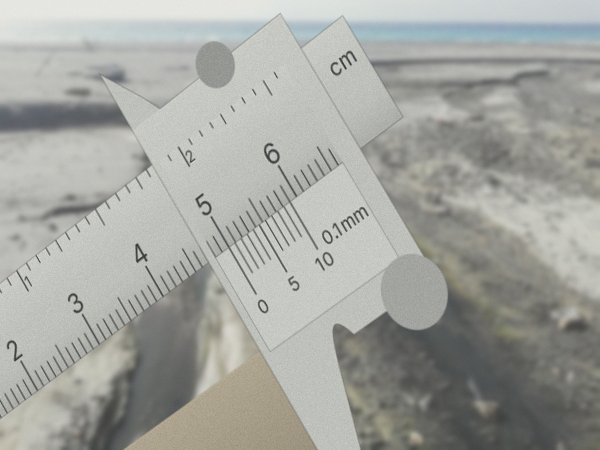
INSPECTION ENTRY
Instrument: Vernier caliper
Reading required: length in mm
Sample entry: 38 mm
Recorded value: 50.0 mm
